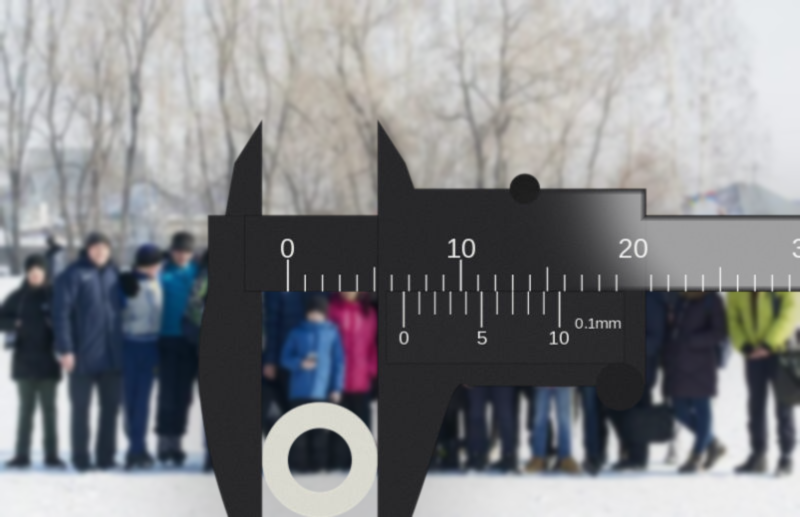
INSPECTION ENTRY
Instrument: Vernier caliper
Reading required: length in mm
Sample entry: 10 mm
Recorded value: 6.7 mm
